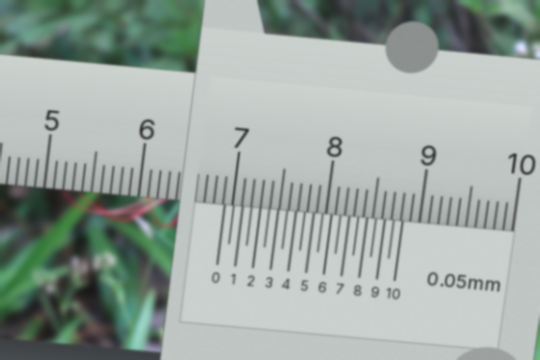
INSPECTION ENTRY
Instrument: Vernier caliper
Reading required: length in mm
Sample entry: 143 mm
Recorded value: 69.2 mm
